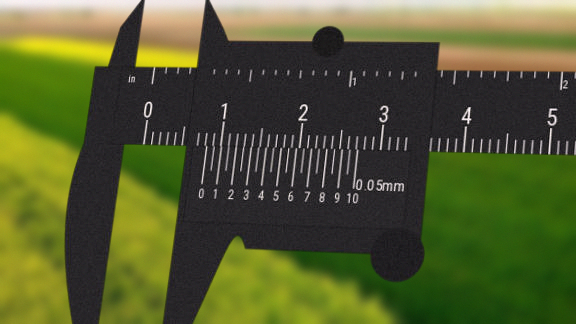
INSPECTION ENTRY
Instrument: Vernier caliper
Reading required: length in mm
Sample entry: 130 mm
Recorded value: 8.2 mm
